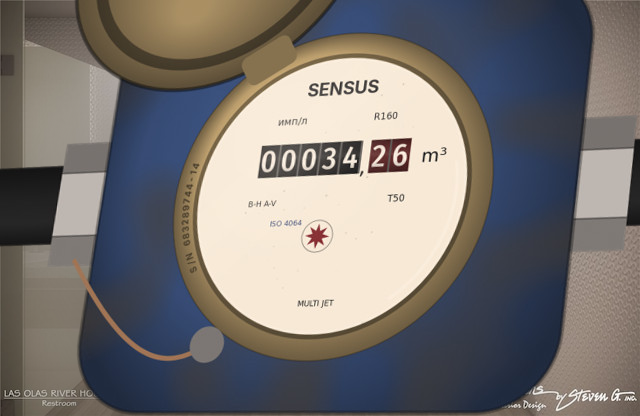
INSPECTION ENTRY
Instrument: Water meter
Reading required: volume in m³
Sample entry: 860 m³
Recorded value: 34.26 m³
